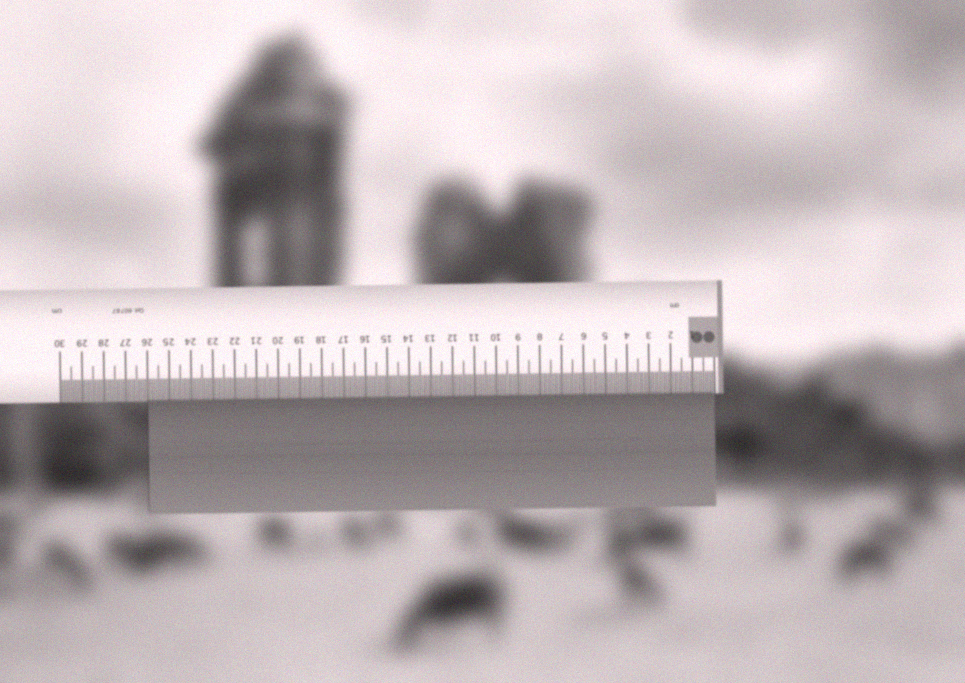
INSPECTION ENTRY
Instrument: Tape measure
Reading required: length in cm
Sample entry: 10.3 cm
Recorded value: 26 cm
